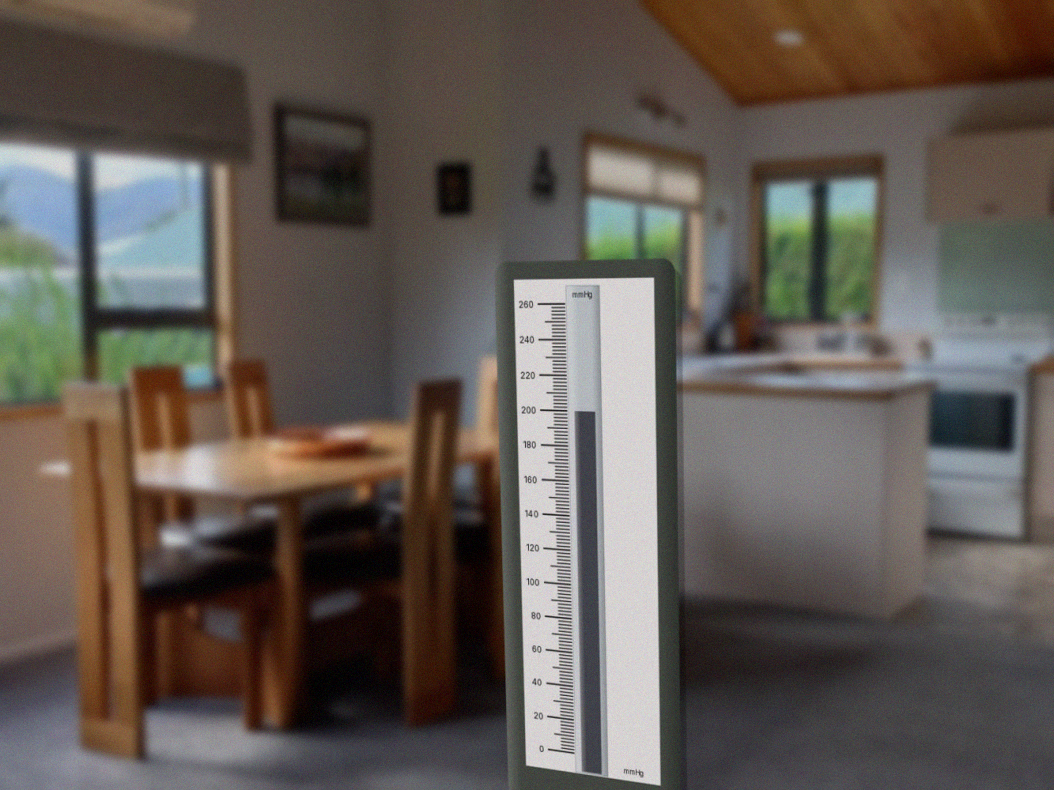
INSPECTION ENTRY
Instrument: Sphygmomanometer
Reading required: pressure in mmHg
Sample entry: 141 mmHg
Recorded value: 200 mmHg
